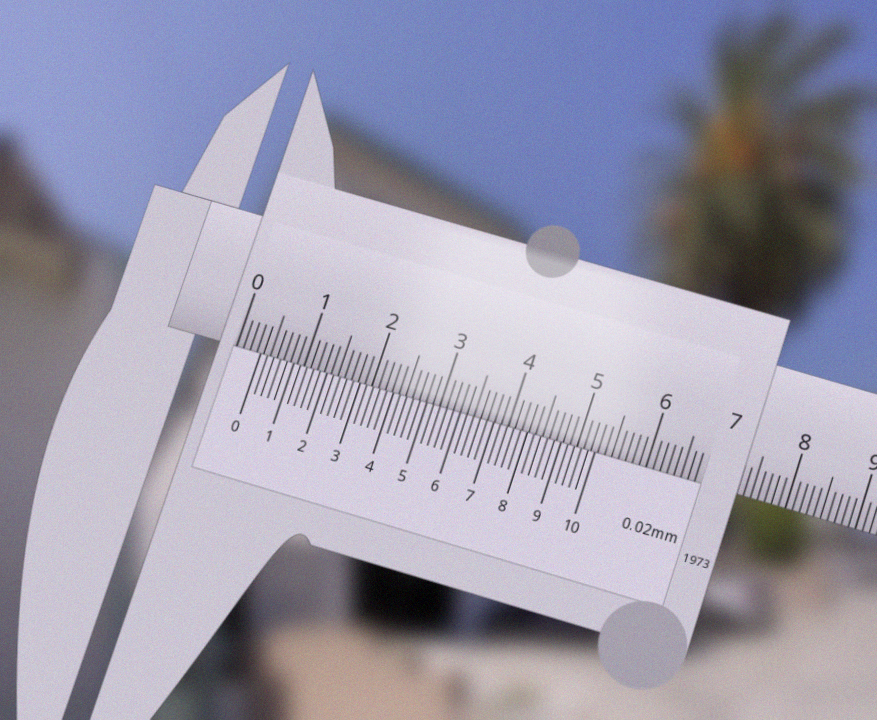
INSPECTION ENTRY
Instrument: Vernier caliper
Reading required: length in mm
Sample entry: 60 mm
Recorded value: 3.6 mm
